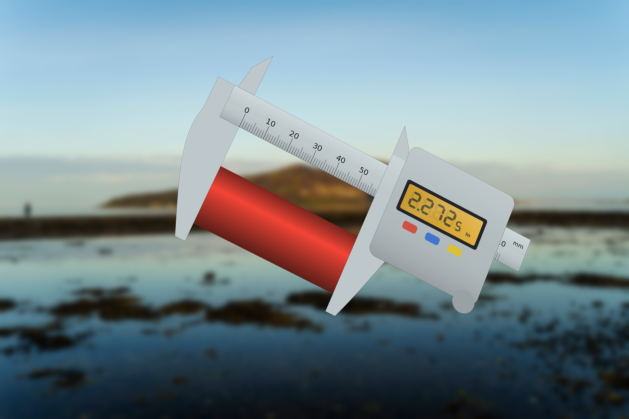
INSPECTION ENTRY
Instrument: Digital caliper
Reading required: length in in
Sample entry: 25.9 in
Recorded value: 2.2725 in
